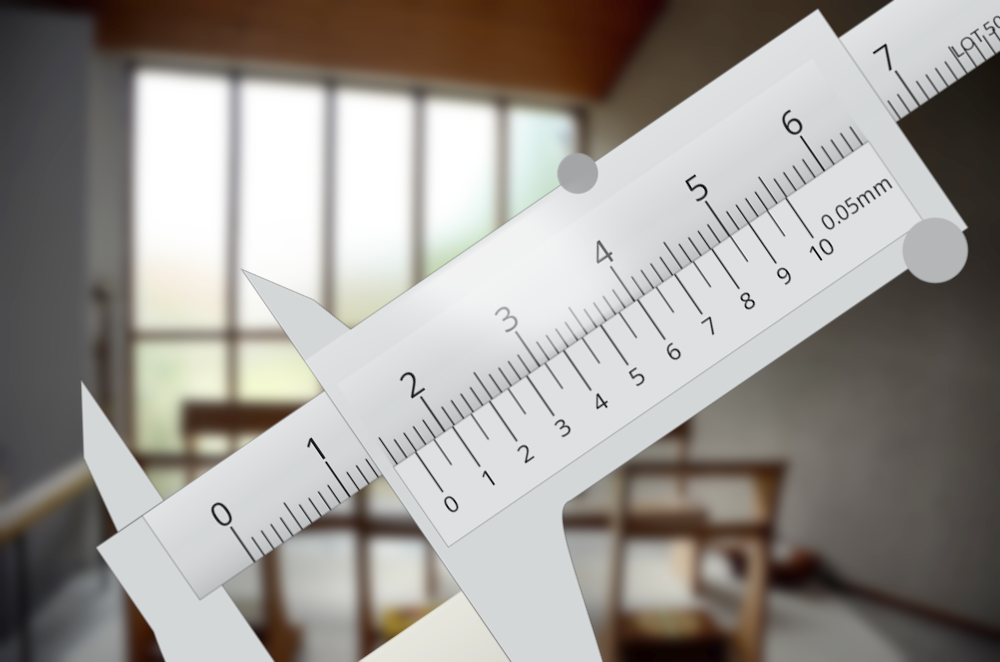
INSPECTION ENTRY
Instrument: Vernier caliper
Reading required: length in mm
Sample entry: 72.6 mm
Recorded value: 16.9 mm
